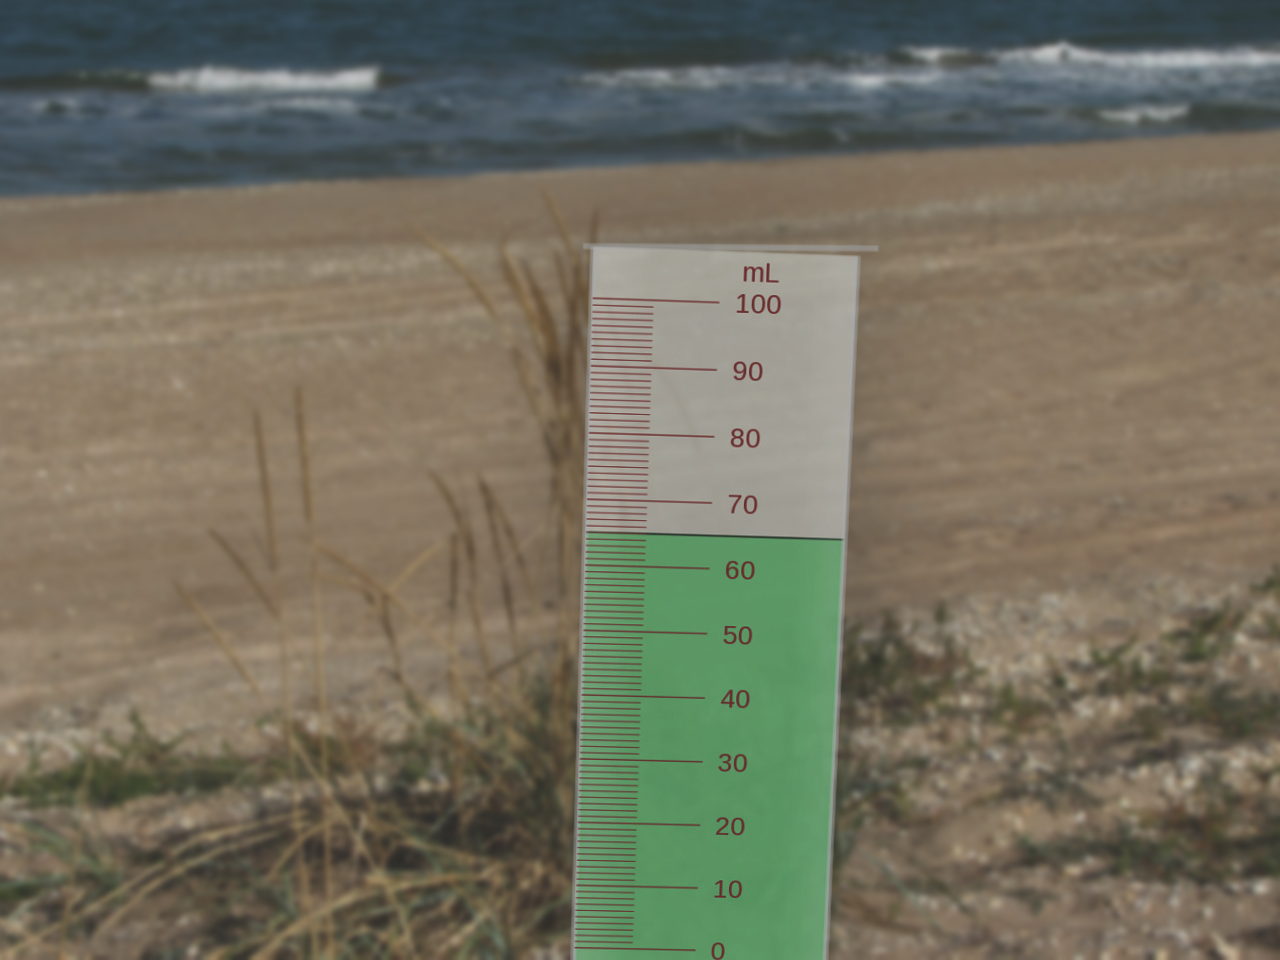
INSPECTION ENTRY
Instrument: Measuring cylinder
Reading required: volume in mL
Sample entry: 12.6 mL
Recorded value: 65 mL
